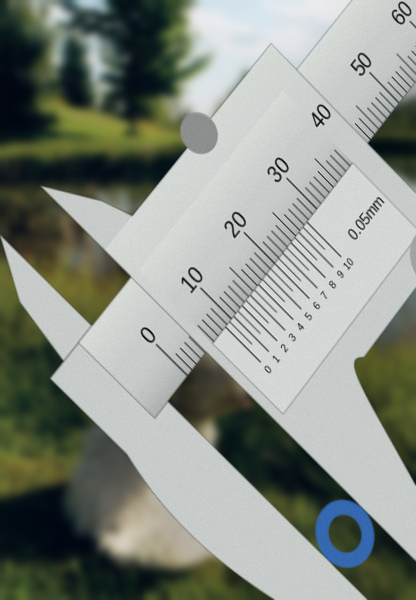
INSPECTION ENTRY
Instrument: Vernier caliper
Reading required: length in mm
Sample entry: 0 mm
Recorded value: 8.6 mm
